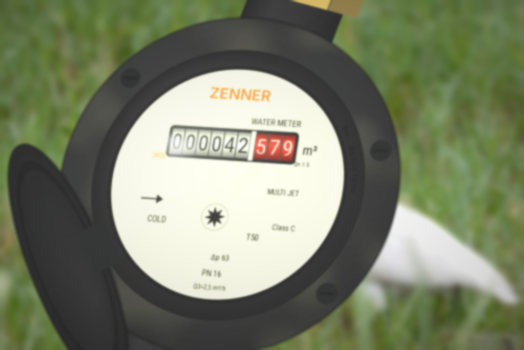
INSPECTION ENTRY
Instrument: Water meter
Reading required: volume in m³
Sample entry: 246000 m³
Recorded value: 42.579 m³
